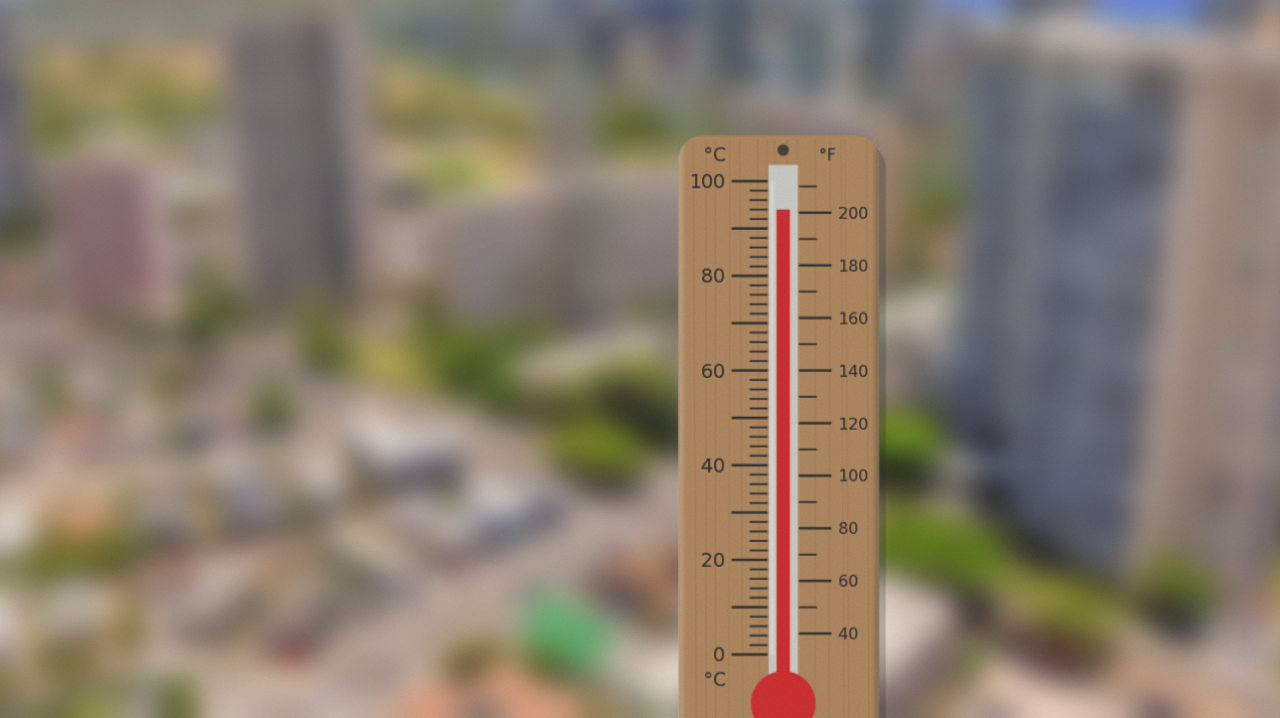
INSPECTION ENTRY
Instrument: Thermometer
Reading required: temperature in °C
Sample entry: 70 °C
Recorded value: 94 °C
